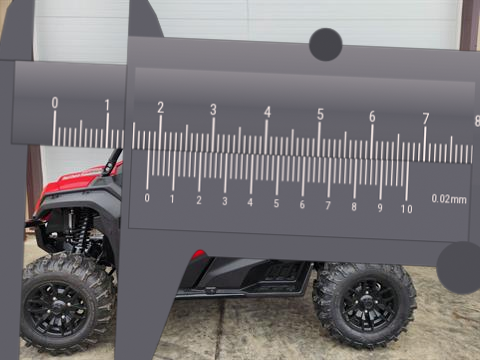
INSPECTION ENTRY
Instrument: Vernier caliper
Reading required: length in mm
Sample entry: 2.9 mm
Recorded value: 18.0 mm
